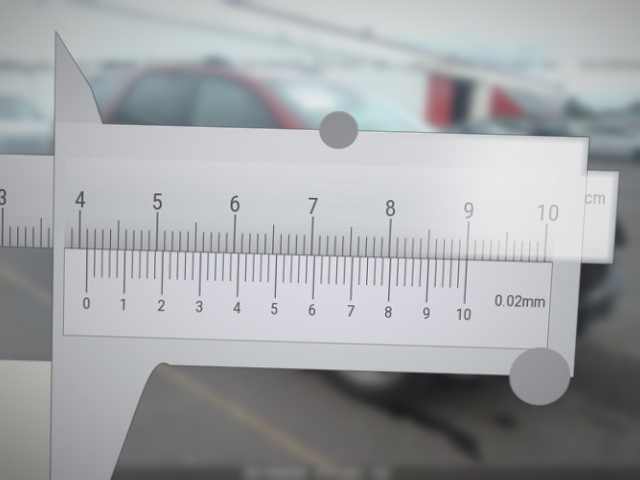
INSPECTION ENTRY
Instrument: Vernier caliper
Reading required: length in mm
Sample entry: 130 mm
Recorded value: 41.0 mm
